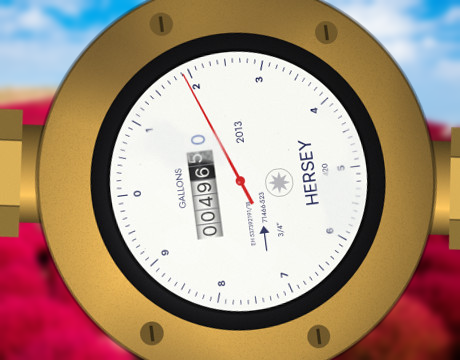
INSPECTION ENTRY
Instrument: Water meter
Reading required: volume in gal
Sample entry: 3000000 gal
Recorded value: 49651.9 gal
